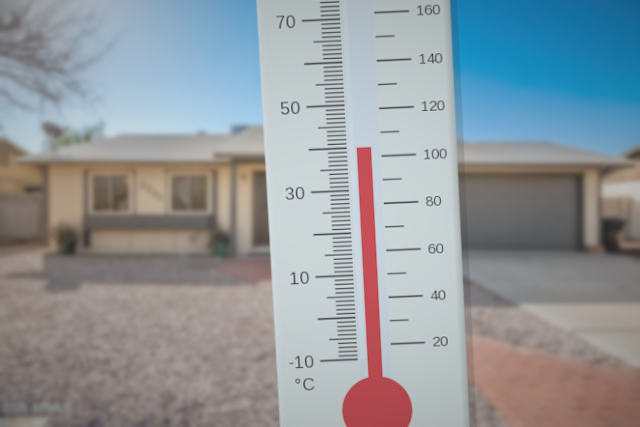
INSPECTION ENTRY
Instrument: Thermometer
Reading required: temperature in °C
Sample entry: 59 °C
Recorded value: 40 °C
